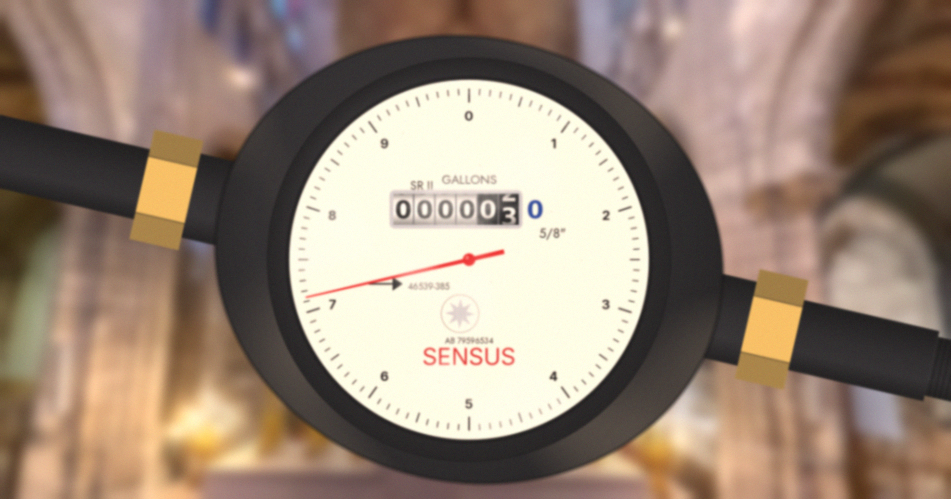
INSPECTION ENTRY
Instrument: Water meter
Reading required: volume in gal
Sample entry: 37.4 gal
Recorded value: 27.1 gal
